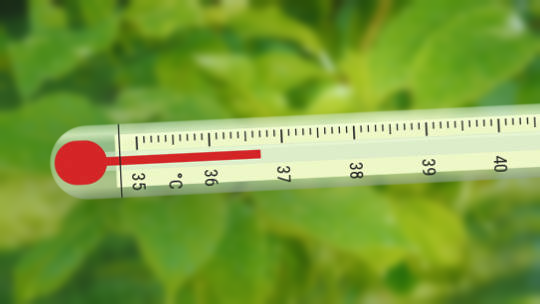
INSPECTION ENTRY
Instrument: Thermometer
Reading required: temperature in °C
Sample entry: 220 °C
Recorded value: 36.7 °C
